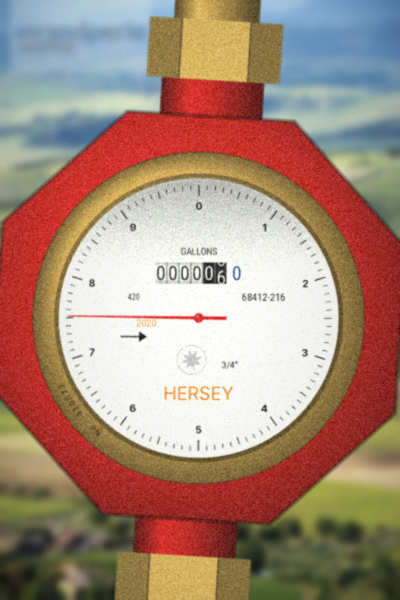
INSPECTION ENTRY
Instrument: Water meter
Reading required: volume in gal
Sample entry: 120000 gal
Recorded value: 57.5 gal
